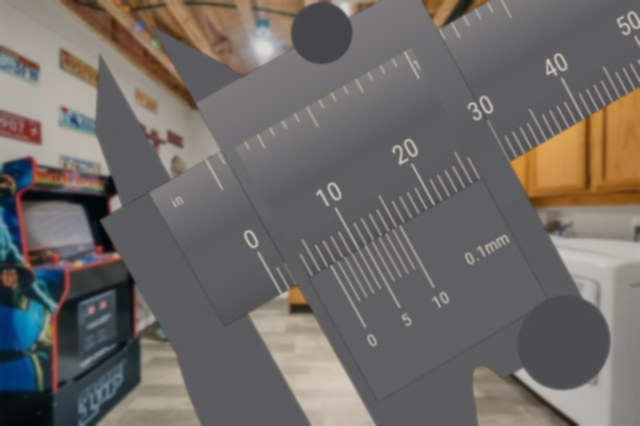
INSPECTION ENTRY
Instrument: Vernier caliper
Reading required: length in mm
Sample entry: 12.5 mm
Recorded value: 6.4 mm
